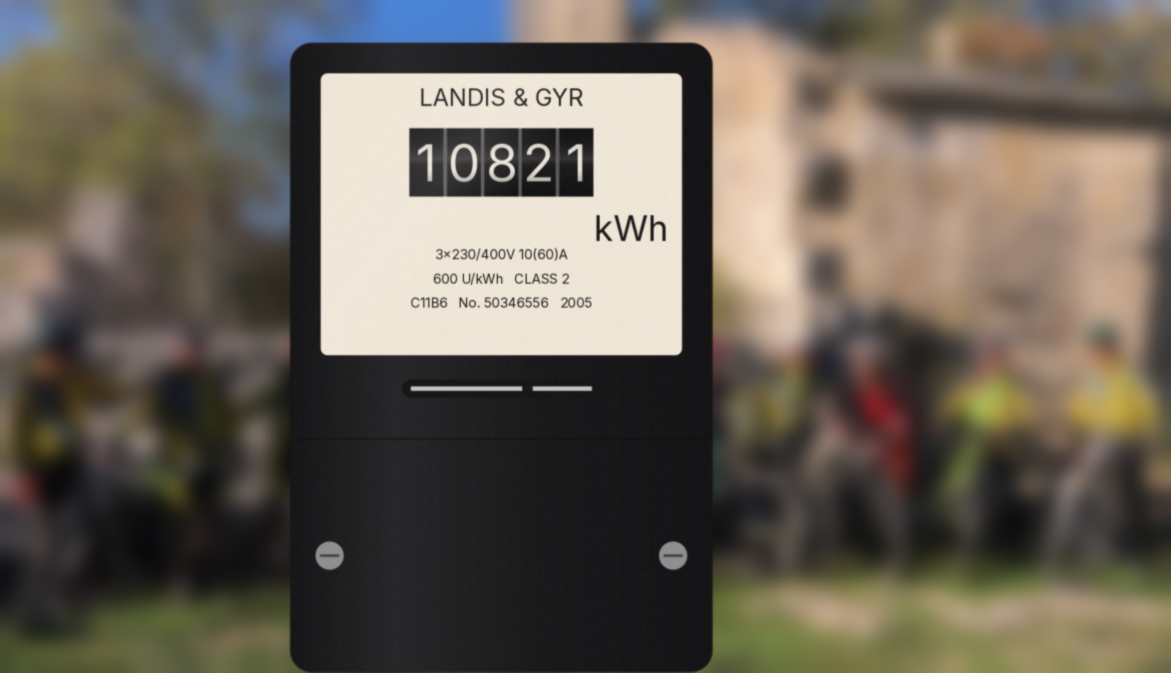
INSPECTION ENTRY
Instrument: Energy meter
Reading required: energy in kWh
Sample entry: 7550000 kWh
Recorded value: 10821 kWh
